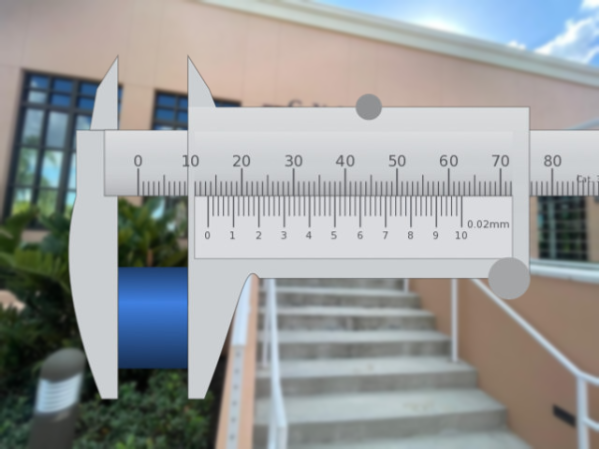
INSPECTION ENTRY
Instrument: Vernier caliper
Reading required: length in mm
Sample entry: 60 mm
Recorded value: 13.5 mm
